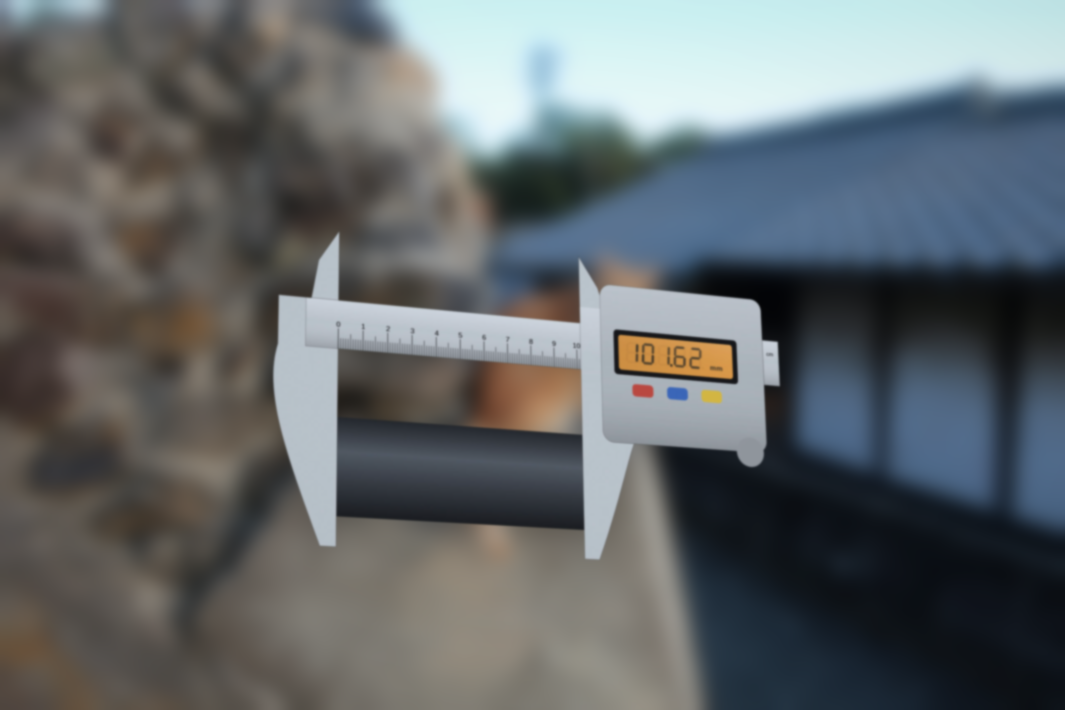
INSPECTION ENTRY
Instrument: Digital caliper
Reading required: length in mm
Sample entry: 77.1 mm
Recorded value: 101.62 mm
